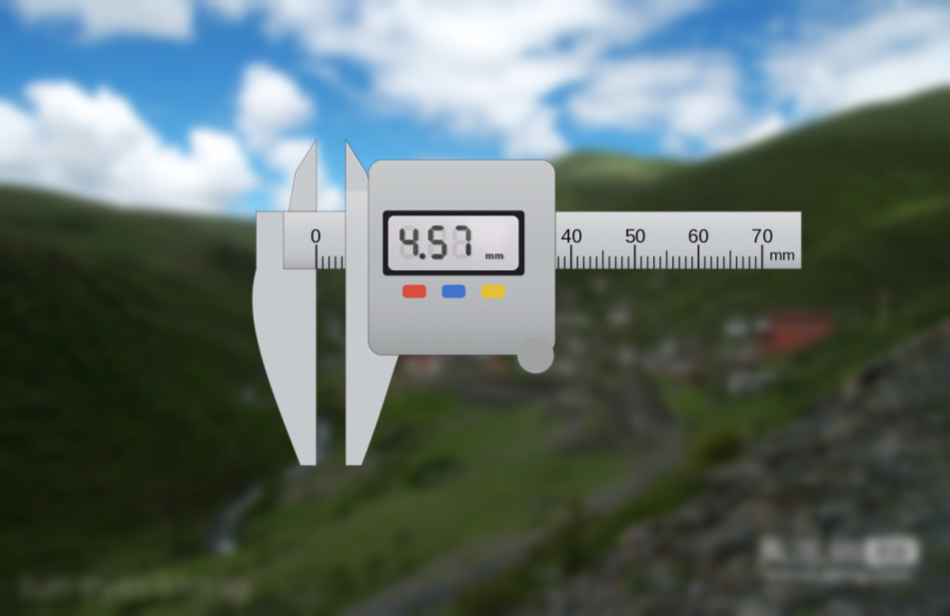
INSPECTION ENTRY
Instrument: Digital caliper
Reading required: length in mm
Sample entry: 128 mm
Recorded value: 4.57 mm
